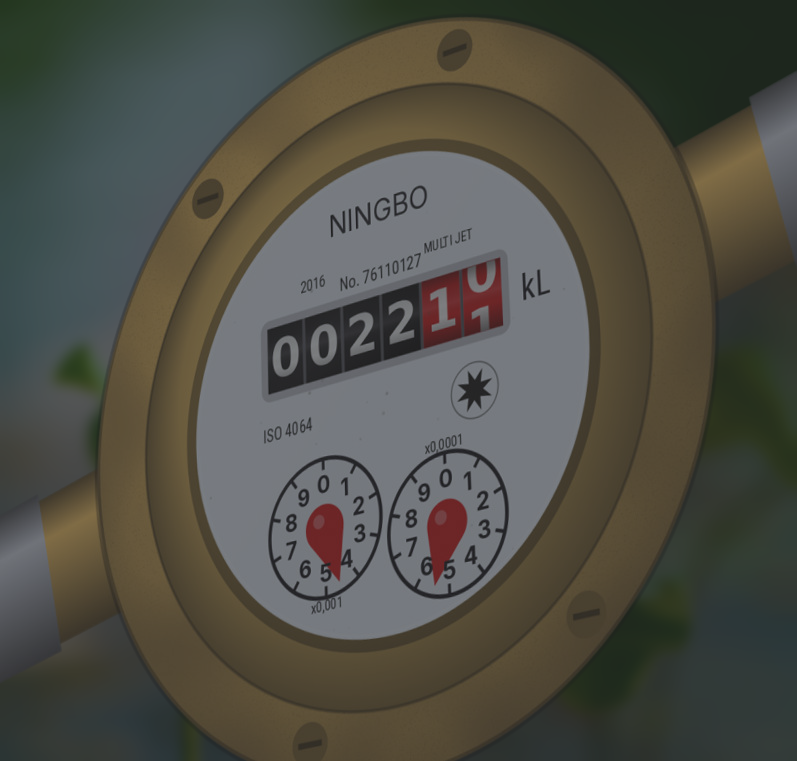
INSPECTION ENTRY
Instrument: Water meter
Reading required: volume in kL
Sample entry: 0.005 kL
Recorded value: 22.1045 kL
